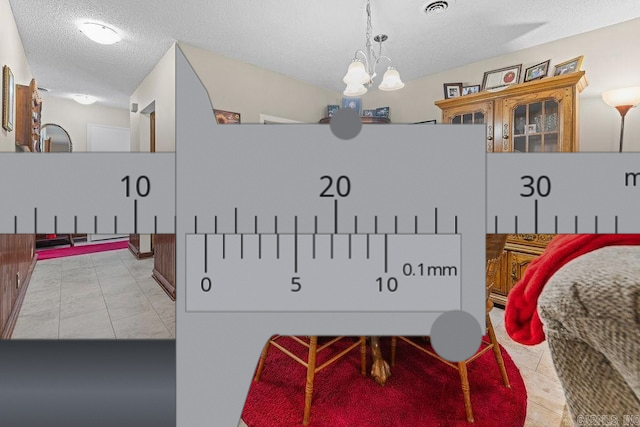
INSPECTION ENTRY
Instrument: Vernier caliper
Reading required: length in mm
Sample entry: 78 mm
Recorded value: 13.5 mm
